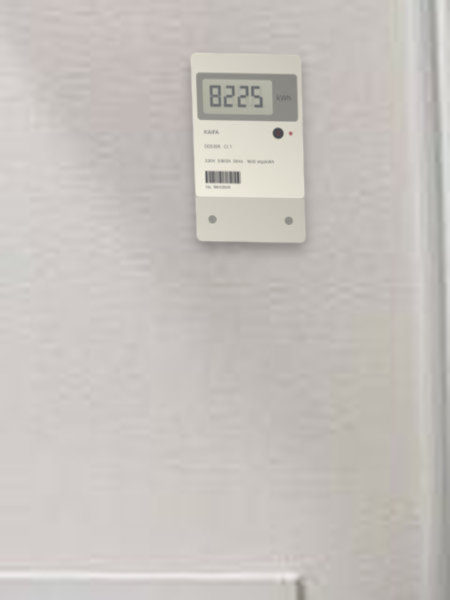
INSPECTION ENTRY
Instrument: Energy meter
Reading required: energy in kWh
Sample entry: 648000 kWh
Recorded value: 8225 kWh
